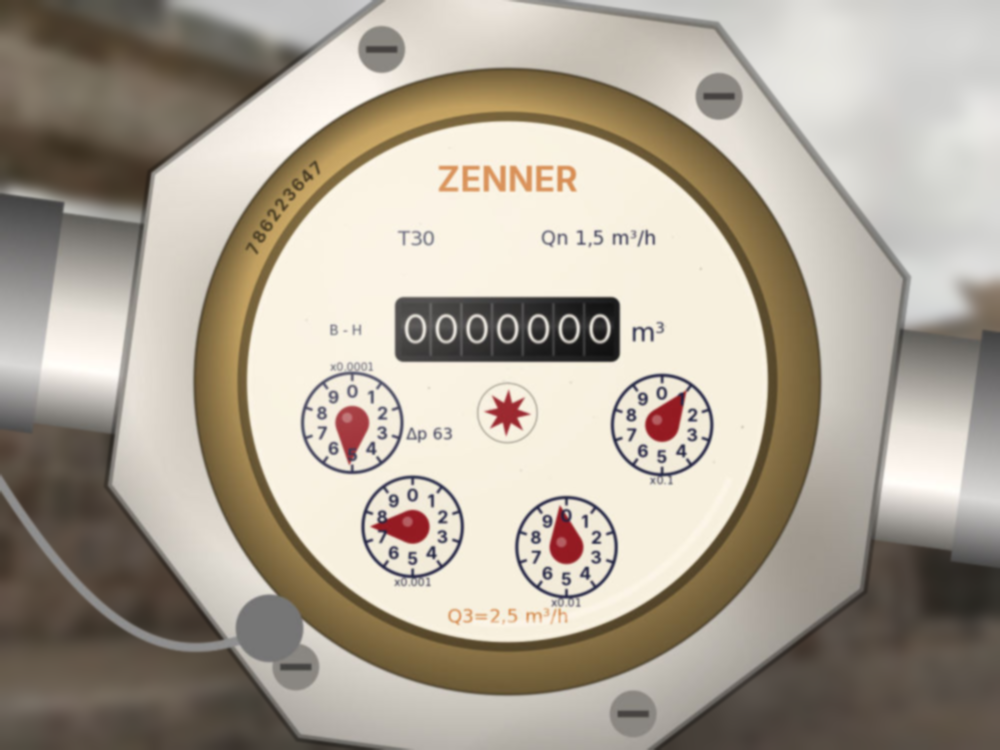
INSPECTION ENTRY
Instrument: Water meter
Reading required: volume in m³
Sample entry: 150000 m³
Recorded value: 0.0975 m³
